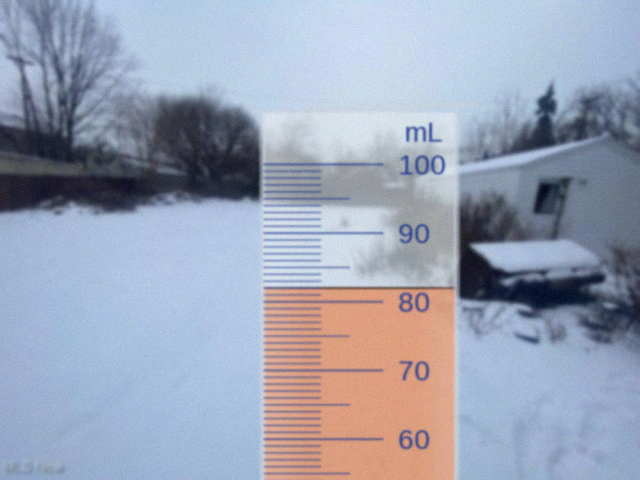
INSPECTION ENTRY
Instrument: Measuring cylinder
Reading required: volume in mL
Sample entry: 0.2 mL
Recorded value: 82 mL
